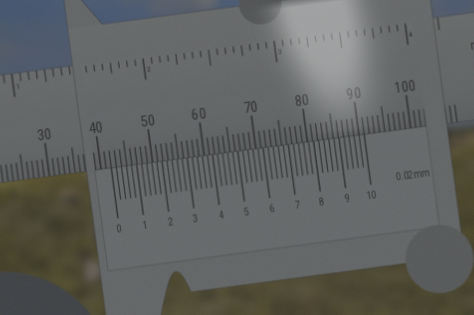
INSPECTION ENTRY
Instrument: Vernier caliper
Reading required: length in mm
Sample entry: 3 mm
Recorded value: 42.0 mm
